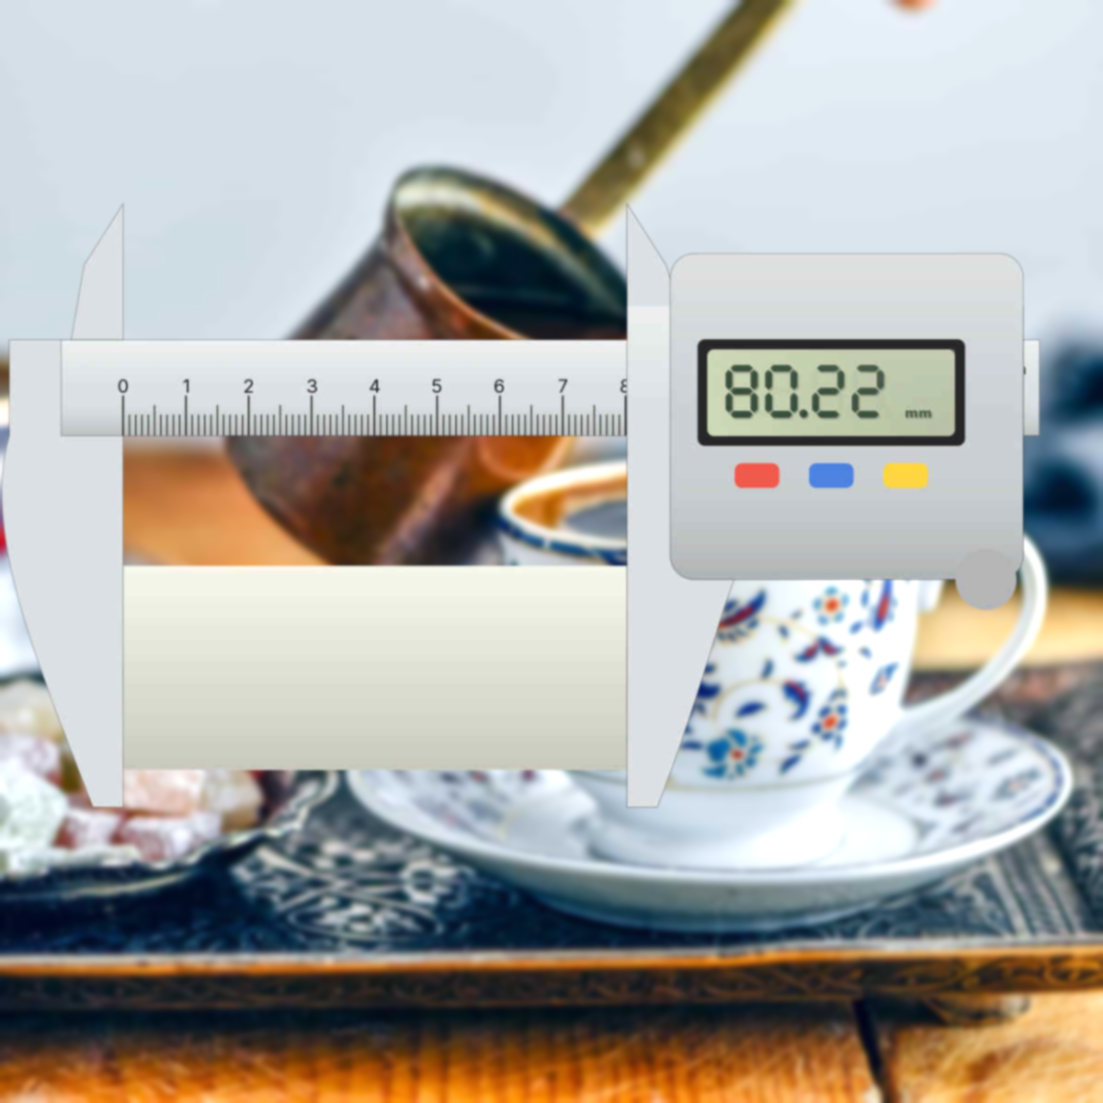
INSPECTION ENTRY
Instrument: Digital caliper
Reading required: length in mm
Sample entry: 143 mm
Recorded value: 80.22 mm
